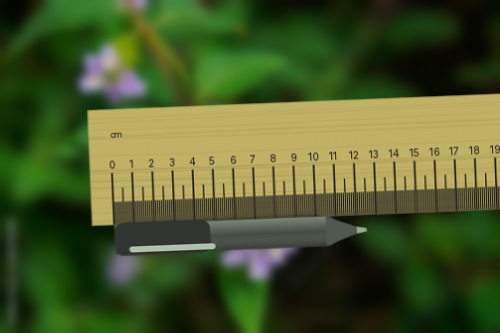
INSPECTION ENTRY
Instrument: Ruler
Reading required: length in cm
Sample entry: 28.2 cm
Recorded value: 12.5 cm
